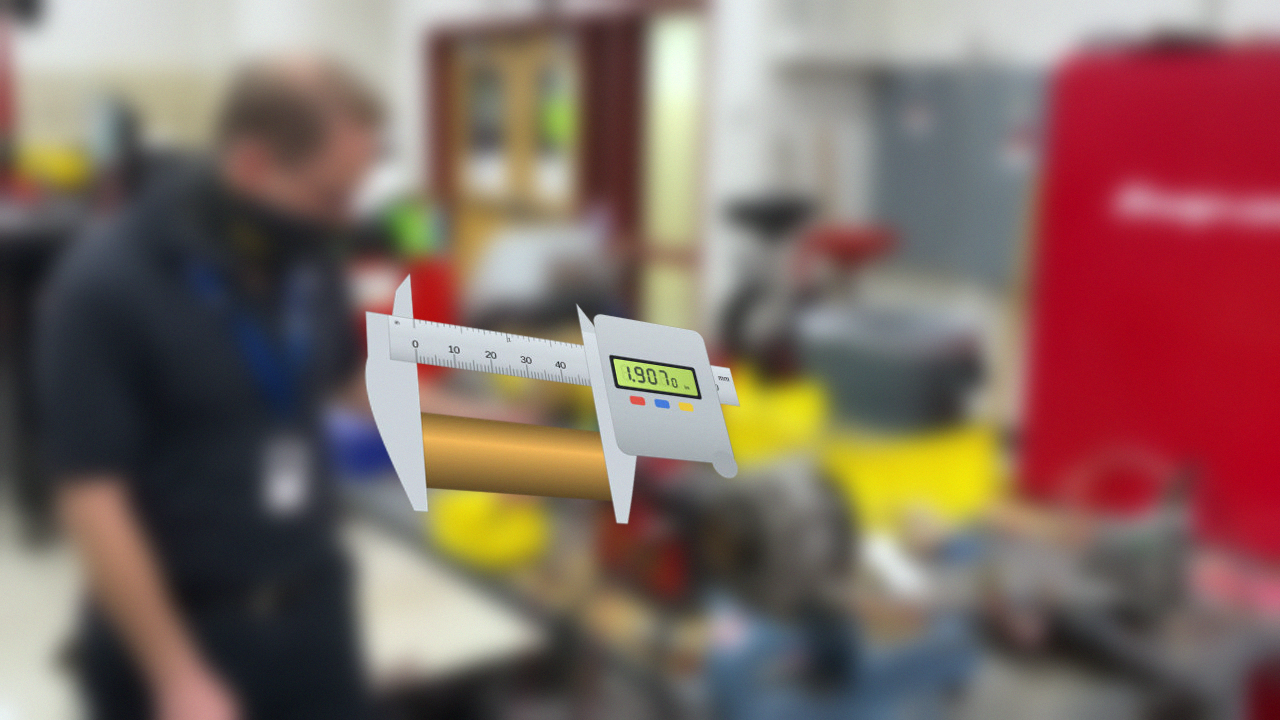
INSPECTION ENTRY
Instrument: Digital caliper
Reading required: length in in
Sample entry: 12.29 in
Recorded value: 1.9070 in
